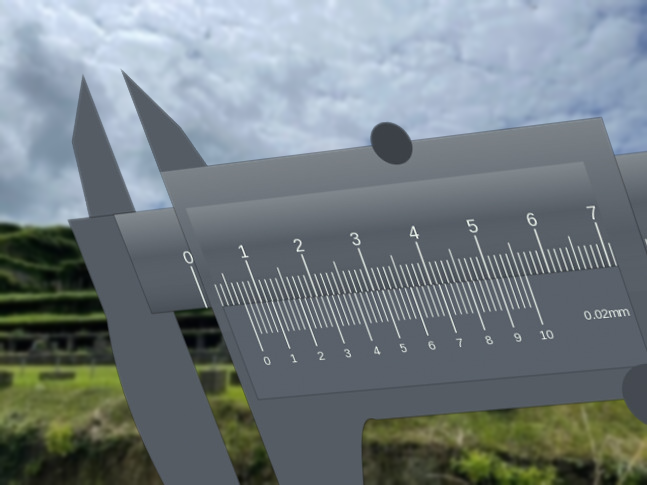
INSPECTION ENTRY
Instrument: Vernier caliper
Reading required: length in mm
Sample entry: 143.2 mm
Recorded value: 7.0 mm
